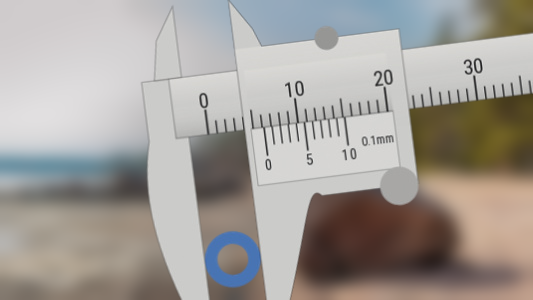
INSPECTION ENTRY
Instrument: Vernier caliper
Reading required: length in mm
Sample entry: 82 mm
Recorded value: 6.2 mm
